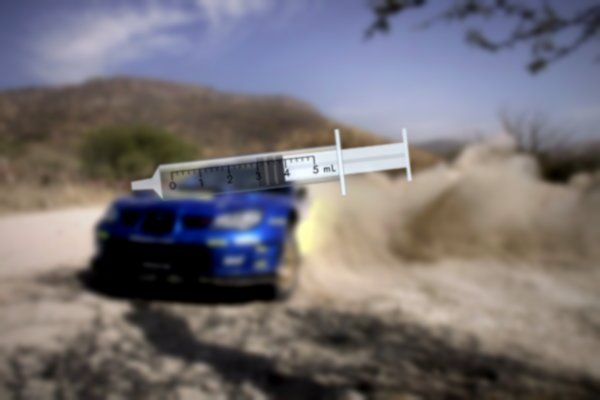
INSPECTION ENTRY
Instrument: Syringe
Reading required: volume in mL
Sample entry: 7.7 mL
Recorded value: 3 mL
